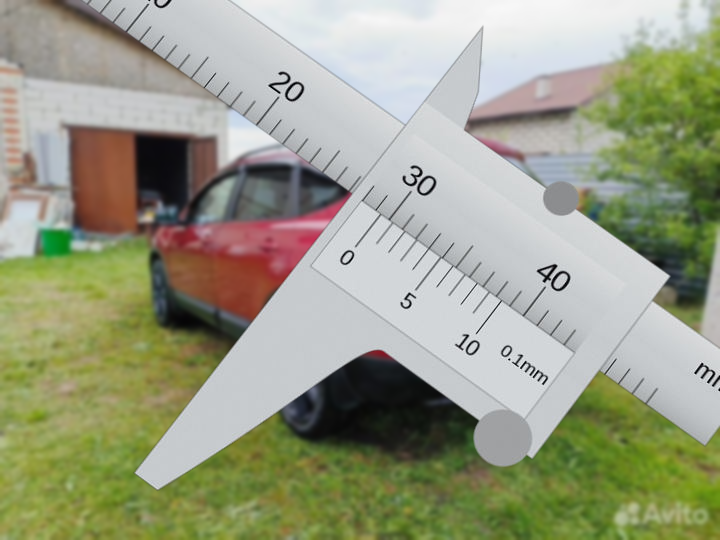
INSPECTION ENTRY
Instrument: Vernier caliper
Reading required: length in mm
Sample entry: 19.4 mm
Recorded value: 29.4 mm
